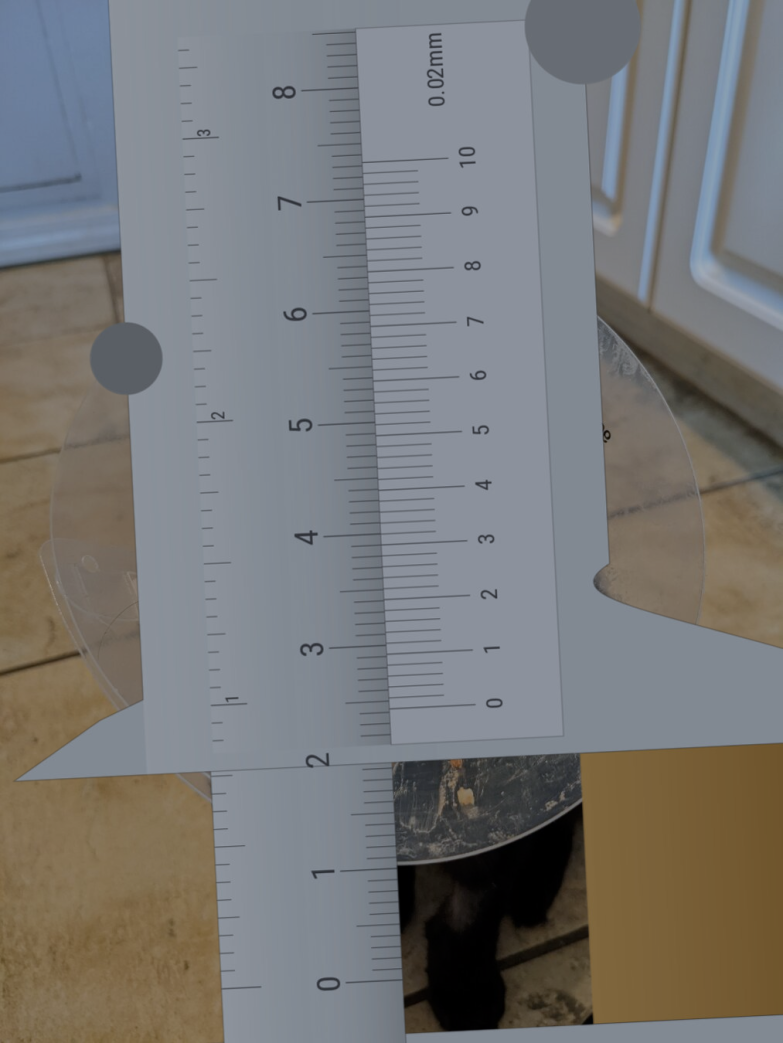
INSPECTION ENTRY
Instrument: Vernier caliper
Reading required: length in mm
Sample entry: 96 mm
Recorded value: 24.3 mm
